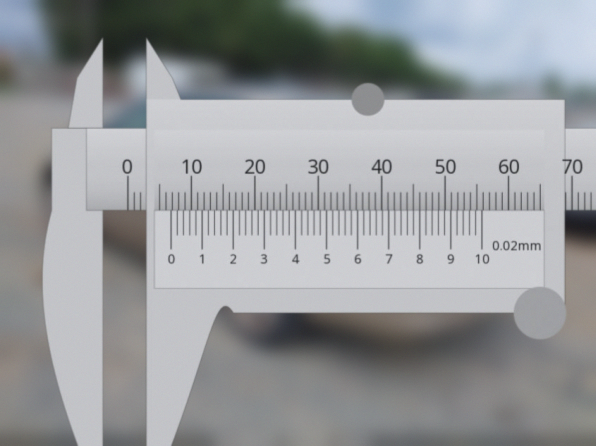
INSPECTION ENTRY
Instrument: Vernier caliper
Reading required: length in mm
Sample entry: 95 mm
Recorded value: 6.8 mm
